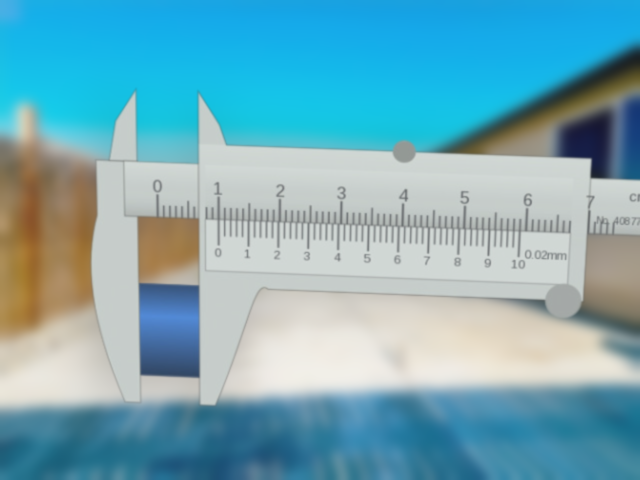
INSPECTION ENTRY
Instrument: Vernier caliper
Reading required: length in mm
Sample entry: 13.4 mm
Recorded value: 10.0 mm
